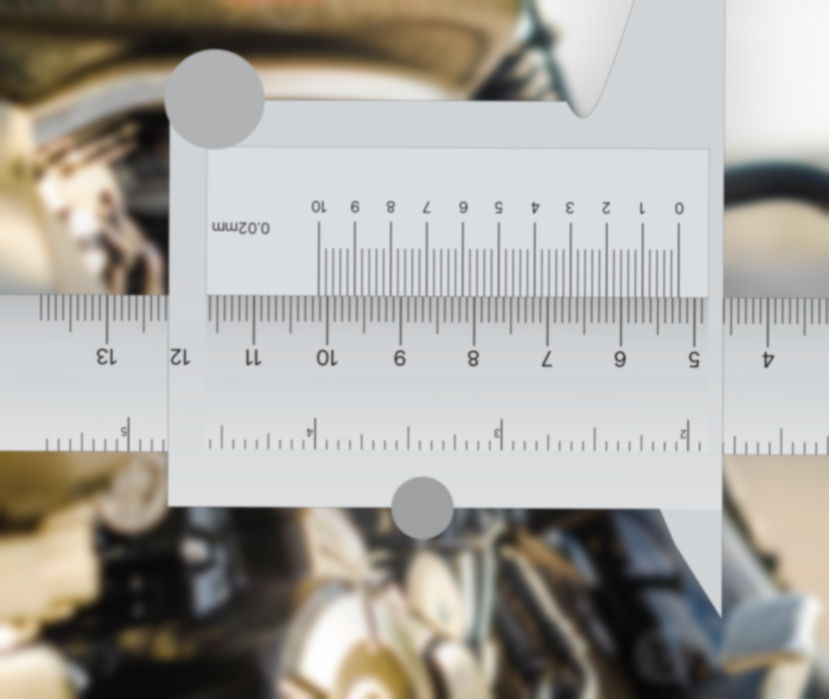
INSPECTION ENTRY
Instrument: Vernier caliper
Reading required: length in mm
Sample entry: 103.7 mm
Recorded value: 52.2 mm
